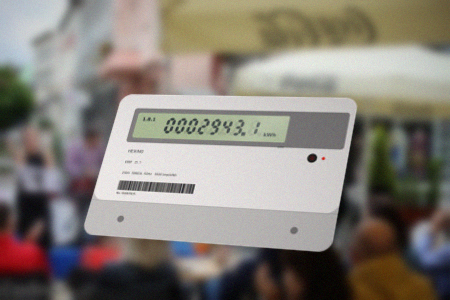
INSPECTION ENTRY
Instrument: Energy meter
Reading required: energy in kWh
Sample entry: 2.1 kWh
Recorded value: 2943.1 kWh
